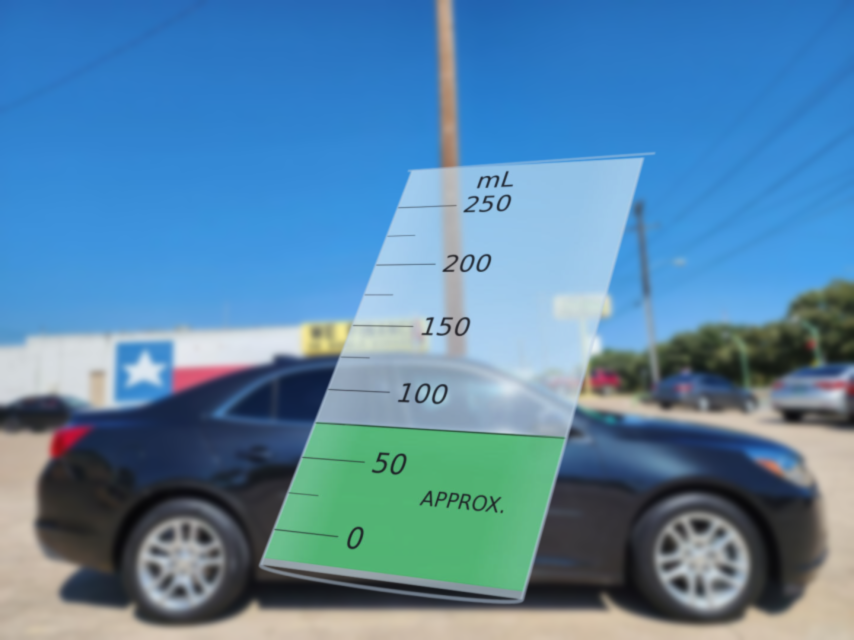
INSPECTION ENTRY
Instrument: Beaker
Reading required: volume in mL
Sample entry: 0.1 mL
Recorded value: 75 mL
